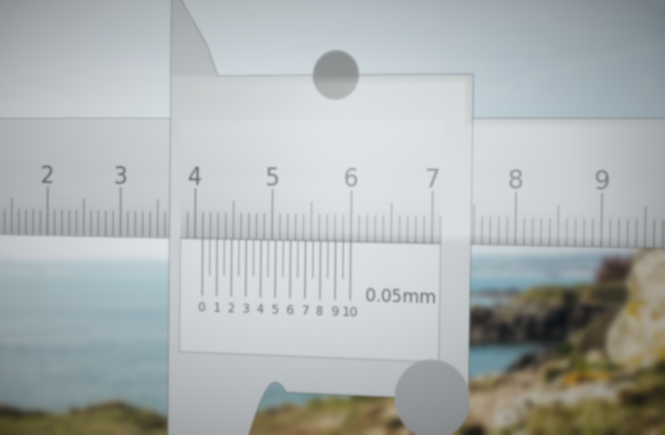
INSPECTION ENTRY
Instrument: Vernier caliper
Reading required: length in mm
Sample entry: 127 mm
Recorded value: 41.0 mm
